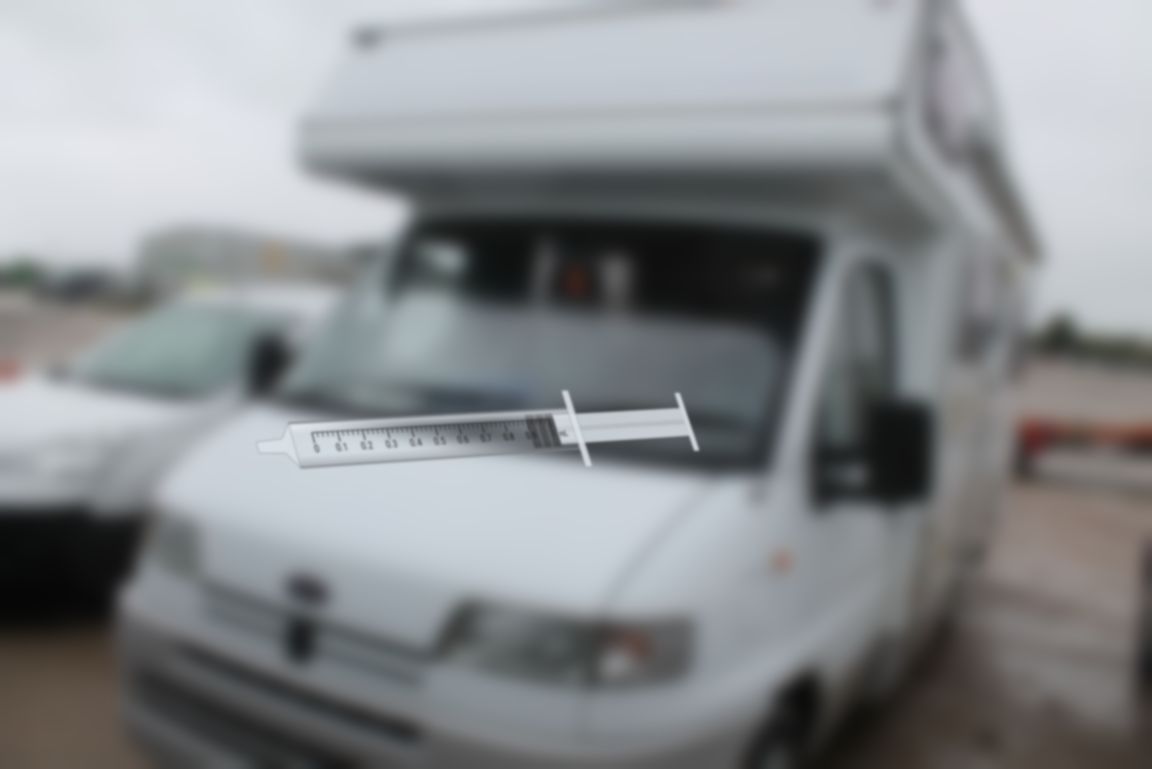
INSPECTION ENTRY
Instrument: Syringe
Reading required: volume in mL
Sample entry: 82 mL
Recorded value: 0.9 mL
